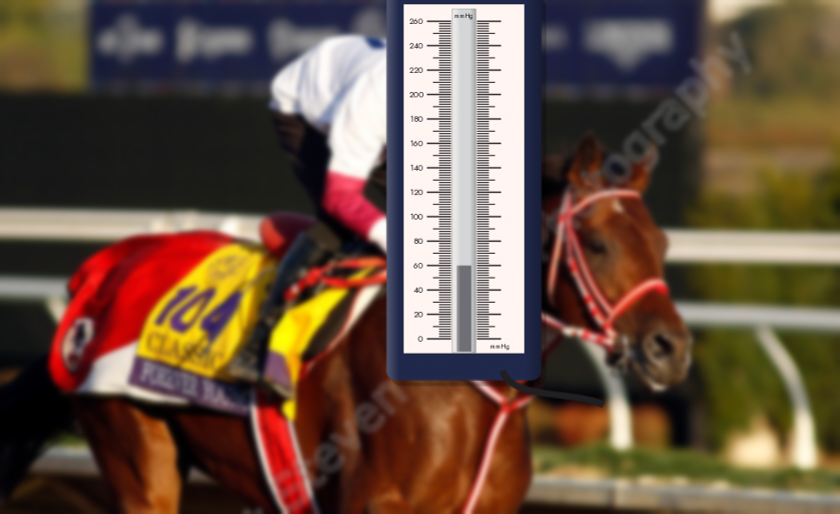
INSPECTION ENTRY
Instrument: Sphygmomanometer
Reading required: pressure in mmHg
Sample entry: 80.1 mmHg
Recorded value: 60 mmHg
